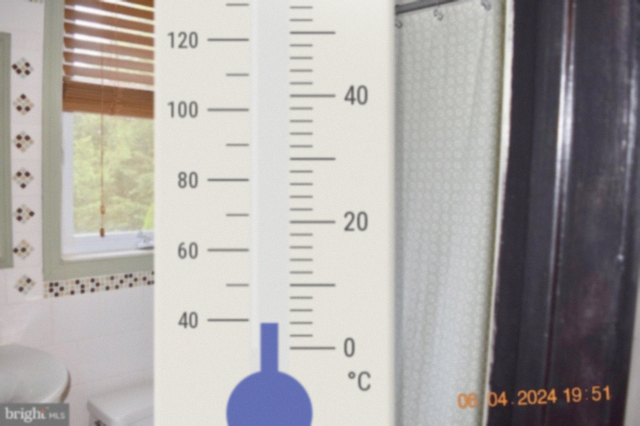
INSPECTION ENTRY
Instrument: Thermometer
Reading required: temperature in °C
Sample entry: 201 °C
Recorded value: 4 °C
